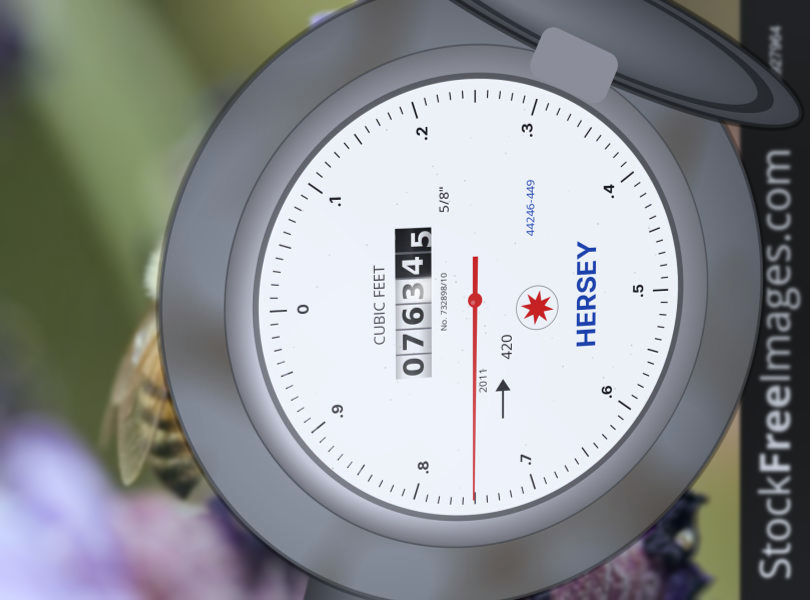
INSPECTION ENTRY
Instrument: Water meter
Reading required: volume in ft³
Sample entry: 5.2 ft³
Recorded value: 76344.75 ft³
